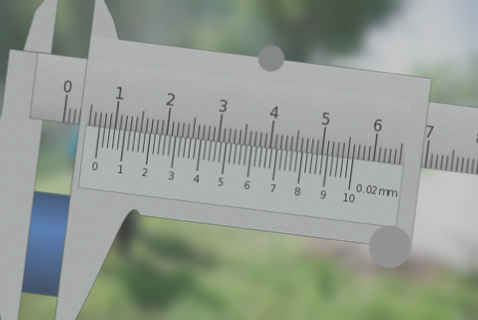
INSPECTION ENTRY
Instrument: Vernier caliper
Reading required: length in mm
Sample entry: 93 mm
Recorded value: 7.0 mm
